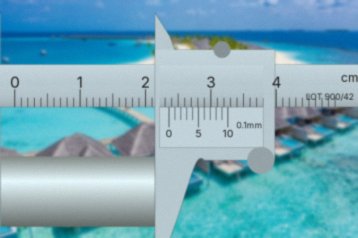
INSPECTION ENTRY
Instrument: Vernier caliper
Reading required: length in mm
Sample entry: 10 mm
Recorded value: 23.6 mm
